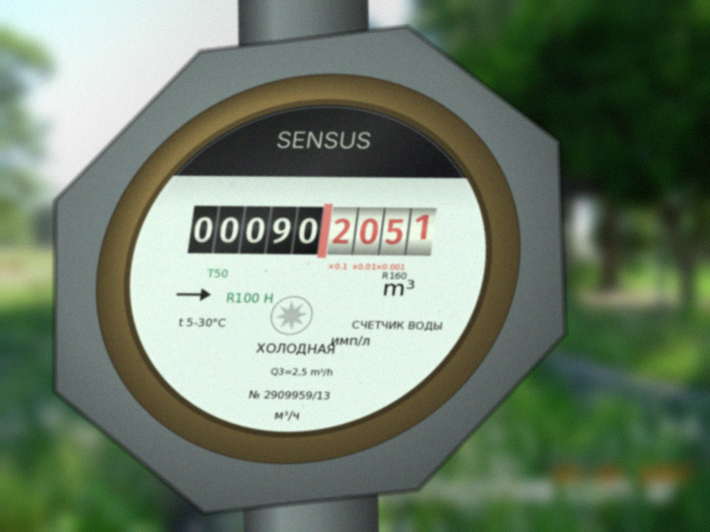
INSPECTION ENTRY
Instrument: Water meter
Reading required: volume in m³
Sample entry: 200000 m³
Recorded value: 90.2051 m³
